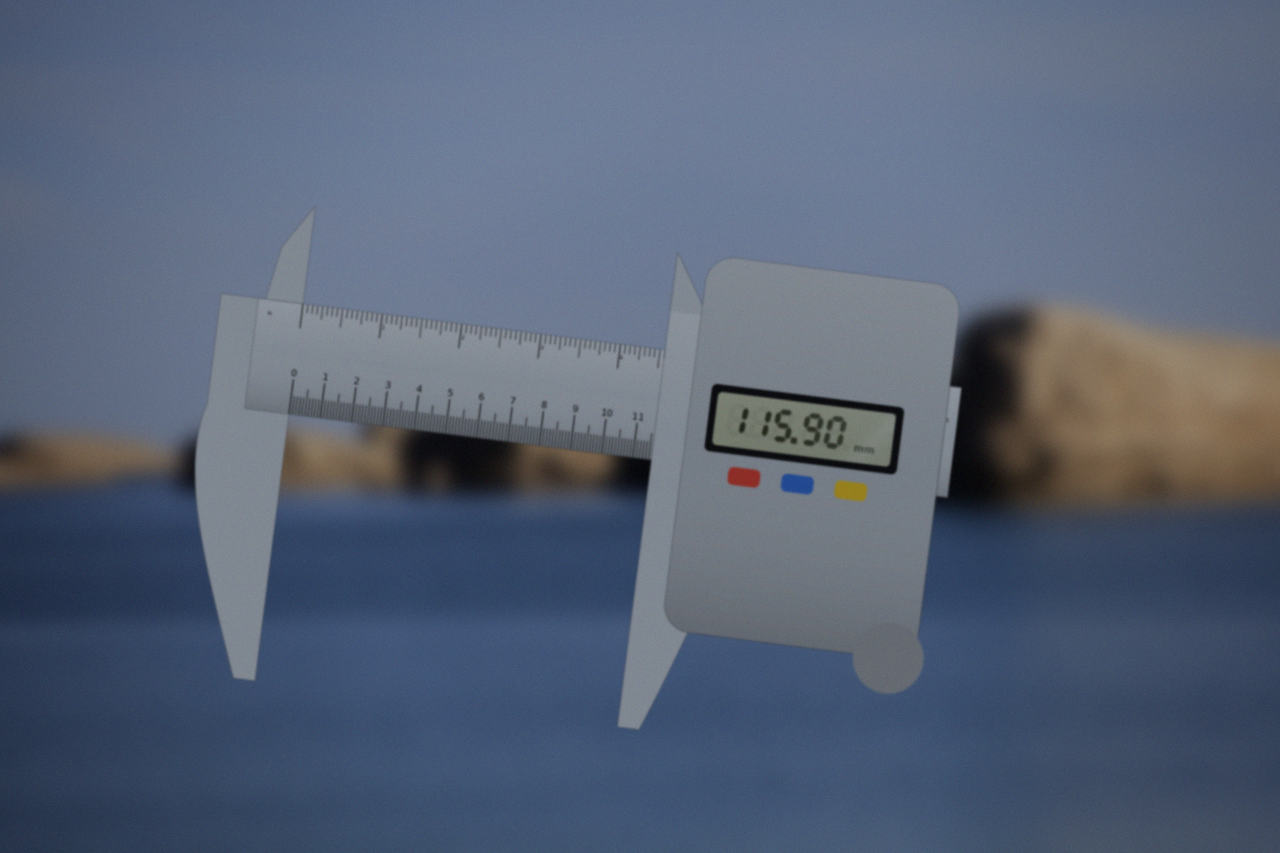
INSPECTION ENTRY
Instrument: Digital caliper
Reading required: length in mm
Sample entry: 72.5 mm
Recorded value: 115.90 mm
